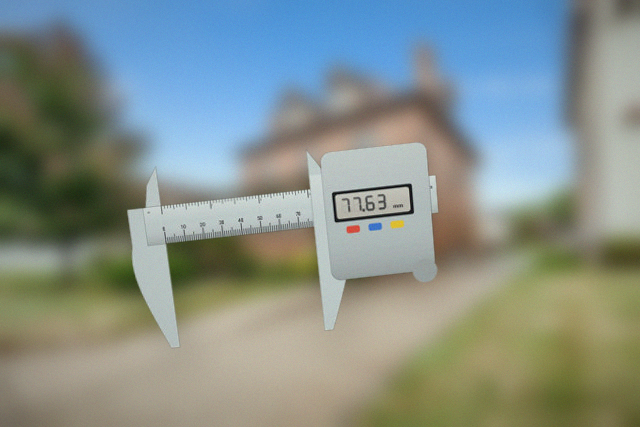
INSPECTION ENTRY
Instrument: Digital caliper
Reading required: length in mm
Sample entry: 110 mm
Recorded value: 77.63 mm
